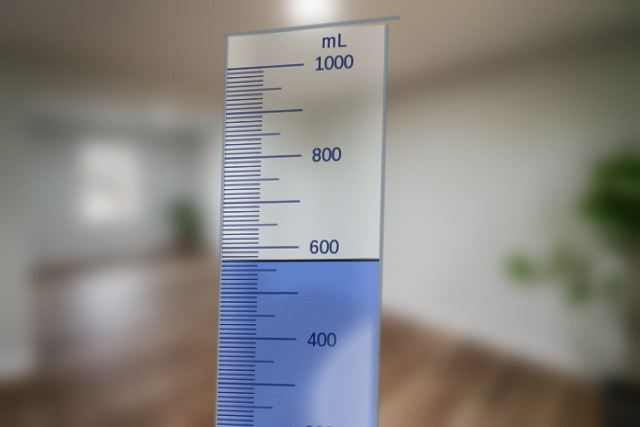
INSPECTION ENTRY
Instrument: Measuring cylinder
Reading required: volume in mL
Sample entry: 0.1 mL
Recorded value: 570 mL
